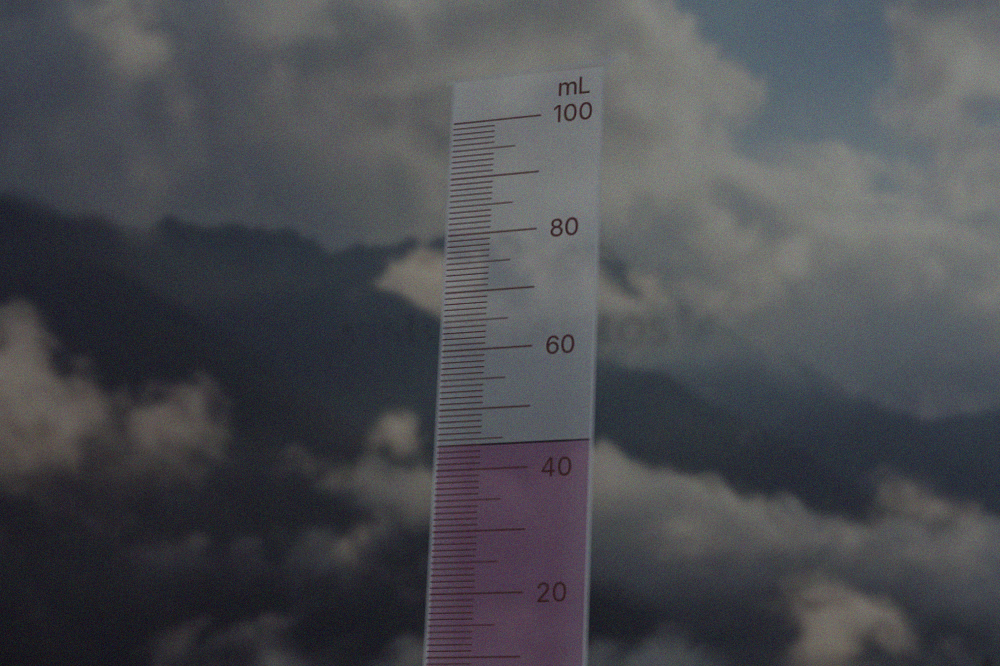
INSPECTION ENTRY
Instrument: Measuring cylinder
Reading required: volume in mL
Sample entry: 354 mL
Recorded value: 44 mL
